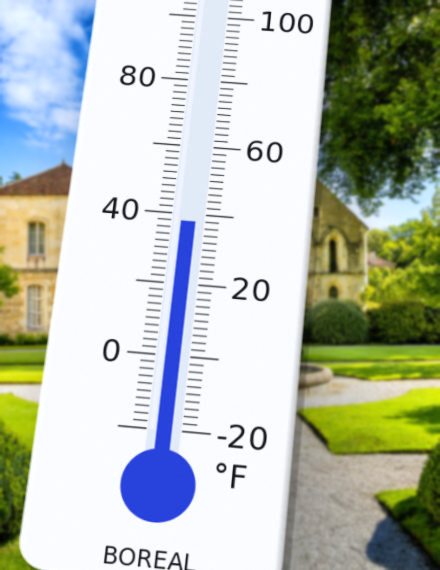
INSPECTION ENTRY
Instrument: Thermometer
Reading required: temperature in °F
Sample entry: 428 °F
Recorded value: 38 °F
